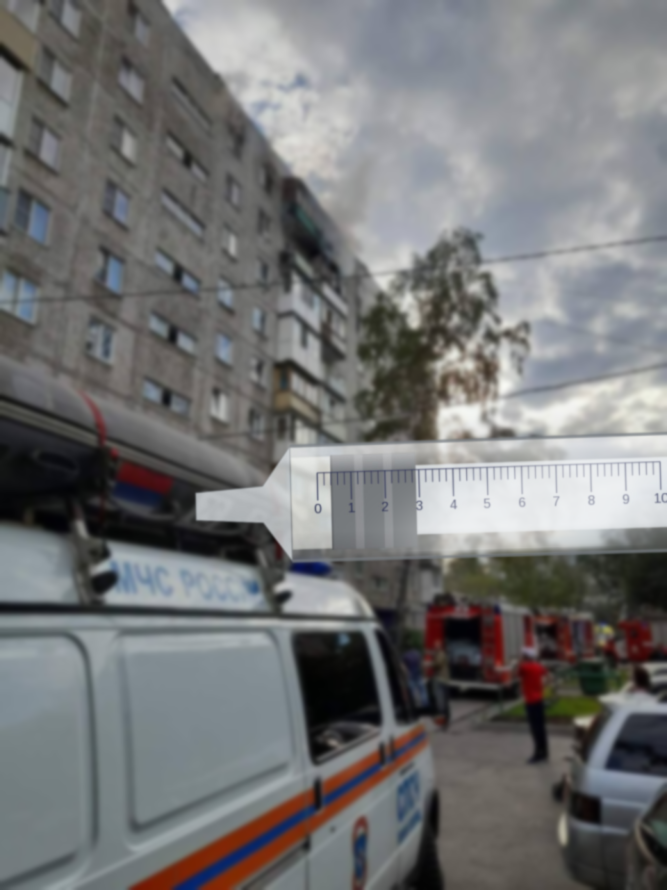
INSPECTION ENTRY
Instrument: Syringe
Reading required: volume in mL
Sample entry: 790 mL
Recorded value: 0.4 mL
